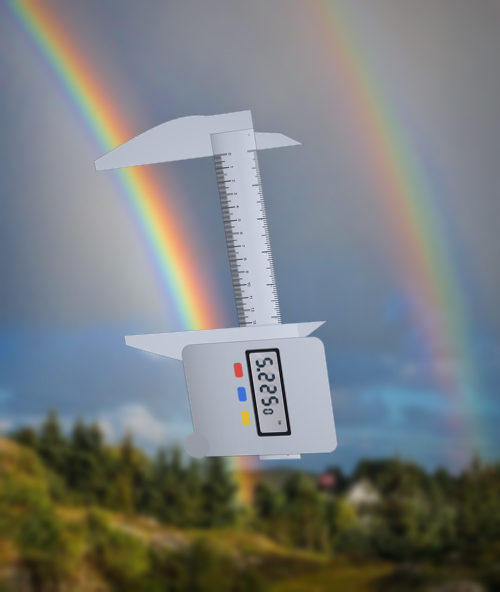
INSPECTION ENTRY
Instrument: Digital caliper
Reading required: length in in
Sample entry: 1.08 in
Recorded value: 5.2250 in
